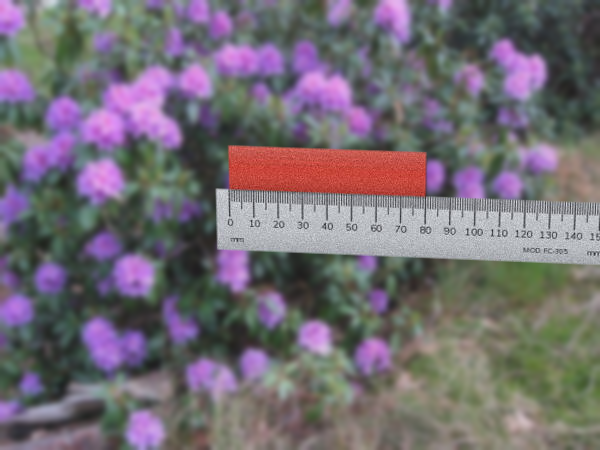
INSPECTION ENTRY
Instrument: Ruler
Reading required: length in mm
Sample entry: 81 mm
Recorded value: 80 mm
